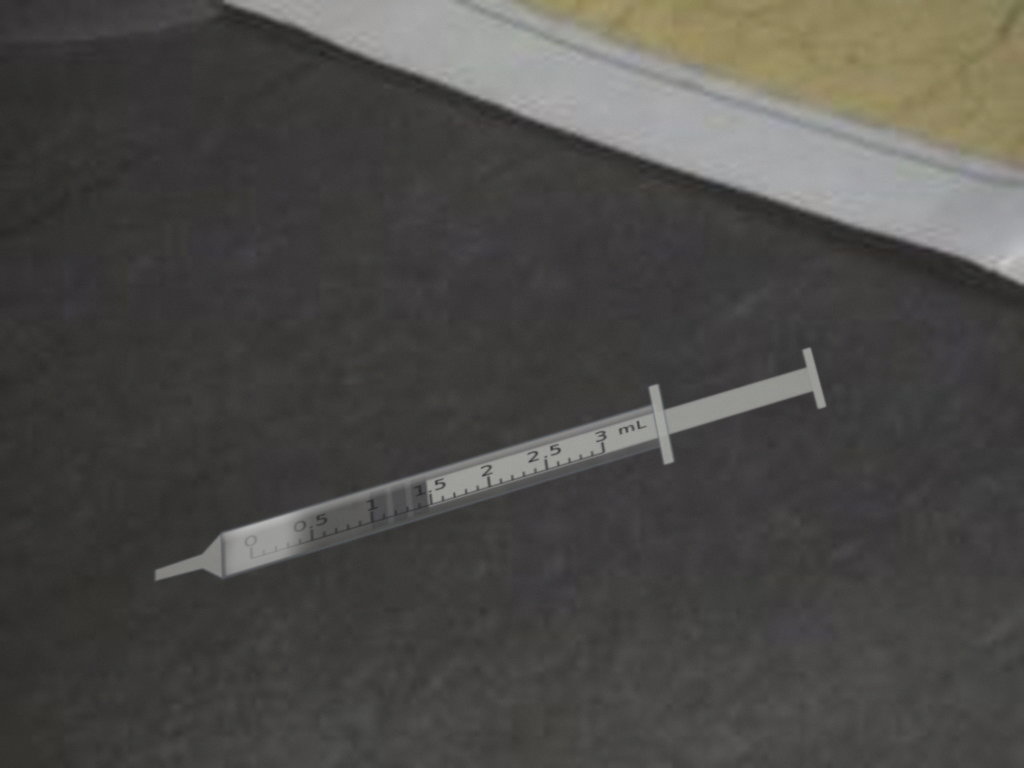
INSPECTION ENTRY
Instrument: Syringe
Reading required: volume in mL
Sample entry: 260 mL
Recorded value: 1 mL
